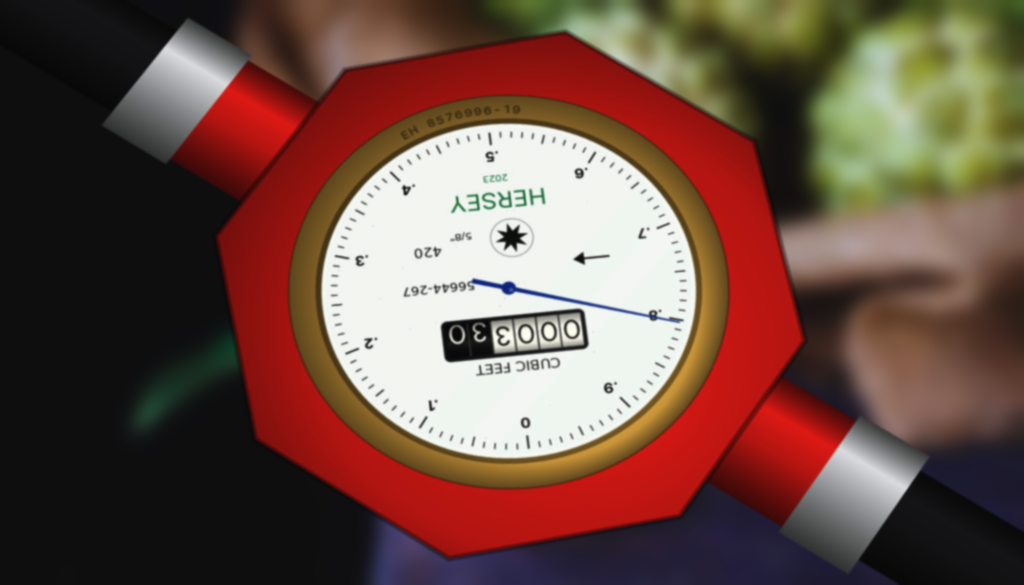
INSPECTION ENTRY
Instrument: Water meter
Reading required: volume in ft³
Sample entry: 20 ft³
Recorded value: 329.80 ft³
